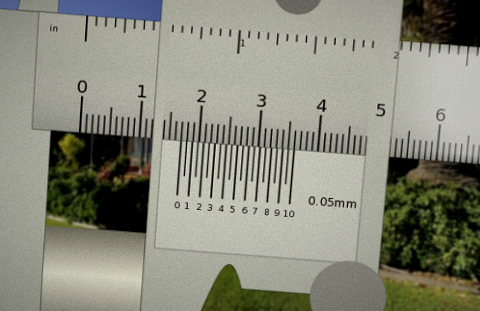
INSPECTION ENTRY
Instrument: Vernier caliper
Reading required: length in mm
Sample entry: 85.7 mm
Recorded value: 17.0 mm
